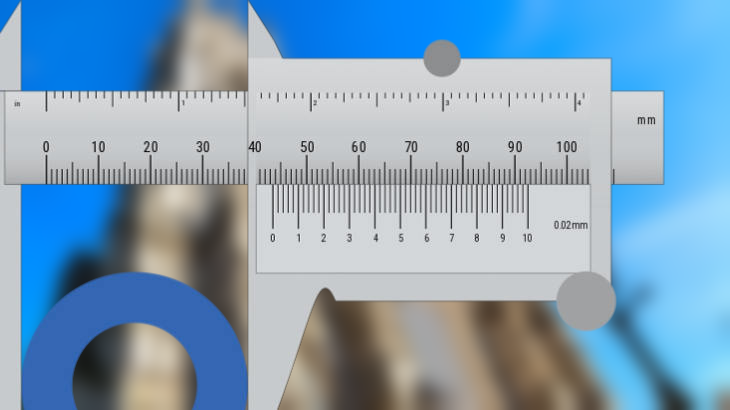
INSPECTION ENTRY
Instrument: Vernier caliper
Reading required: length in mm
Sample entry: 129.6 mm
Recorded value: 43.5 mm
